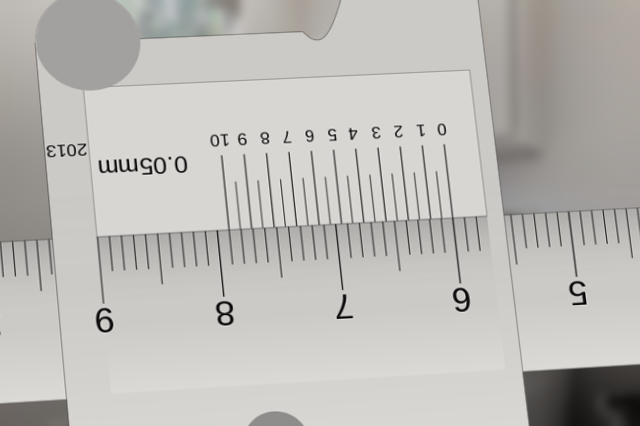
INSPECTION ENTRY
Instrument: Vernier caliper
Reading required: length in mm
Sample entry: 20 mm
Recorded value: 60.0 mm
